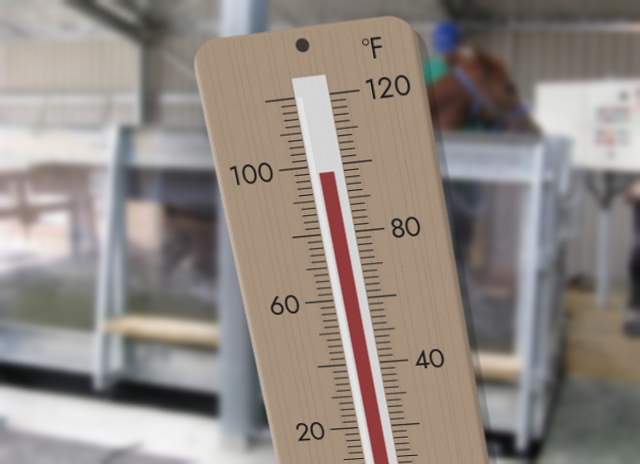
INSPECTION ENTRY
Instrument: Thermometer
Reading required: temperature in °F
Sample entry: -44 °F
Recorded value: 98 °F
